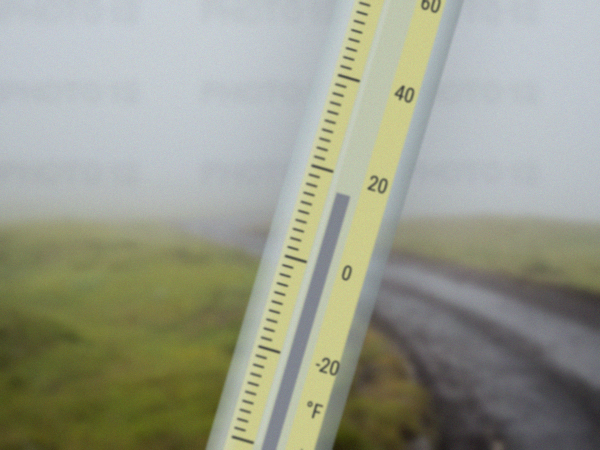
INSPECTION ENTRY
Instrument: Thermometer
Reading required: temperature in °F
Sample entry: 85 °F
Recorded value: 16 °F
